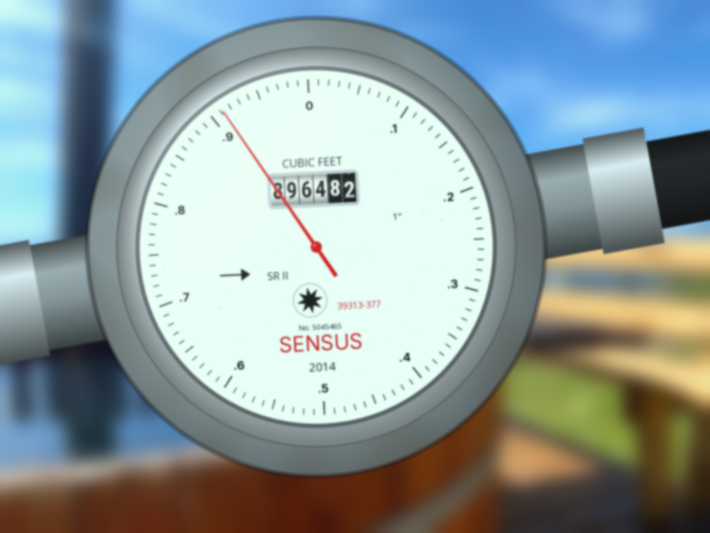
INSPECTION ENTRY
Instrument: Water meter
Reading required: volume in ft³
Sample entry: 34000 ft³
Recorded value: 896481.91 ft³
